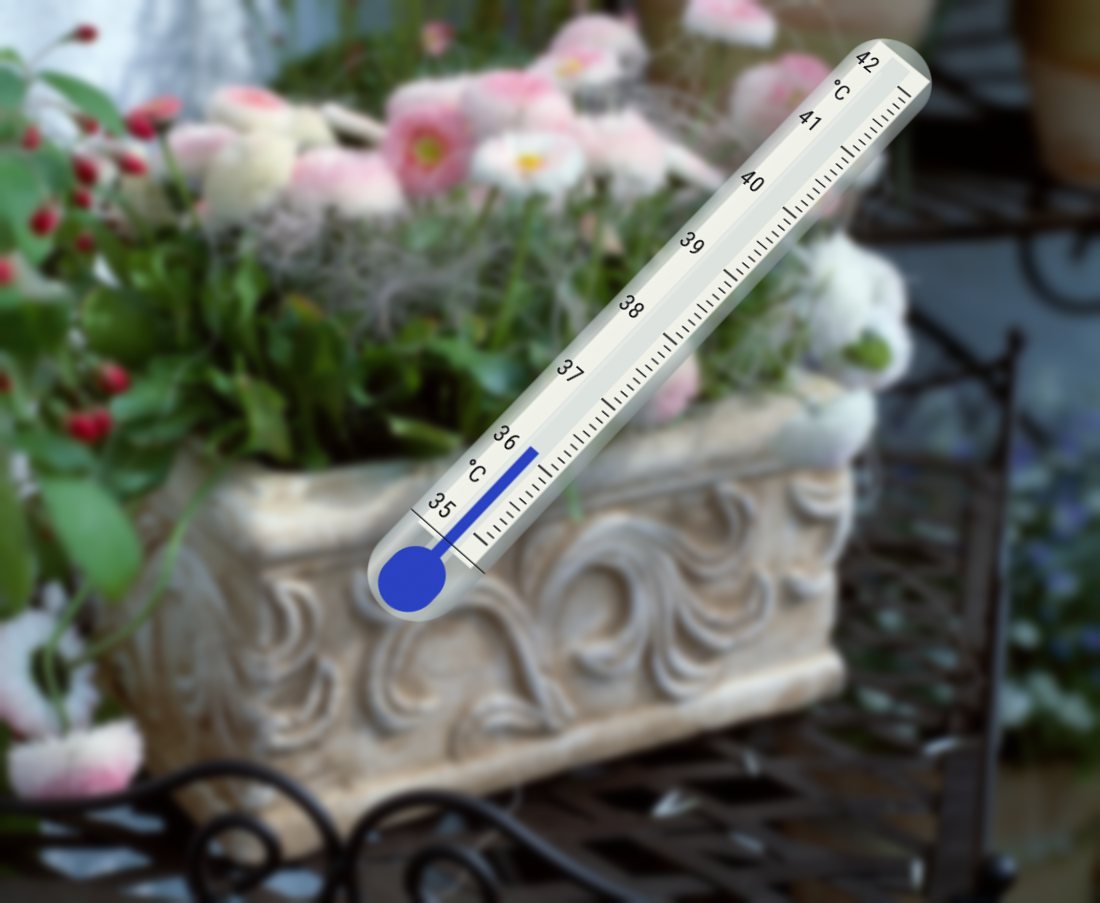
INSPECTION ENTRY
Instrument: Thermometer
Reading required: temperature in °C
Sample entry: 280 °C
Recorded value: 36.1 °C
